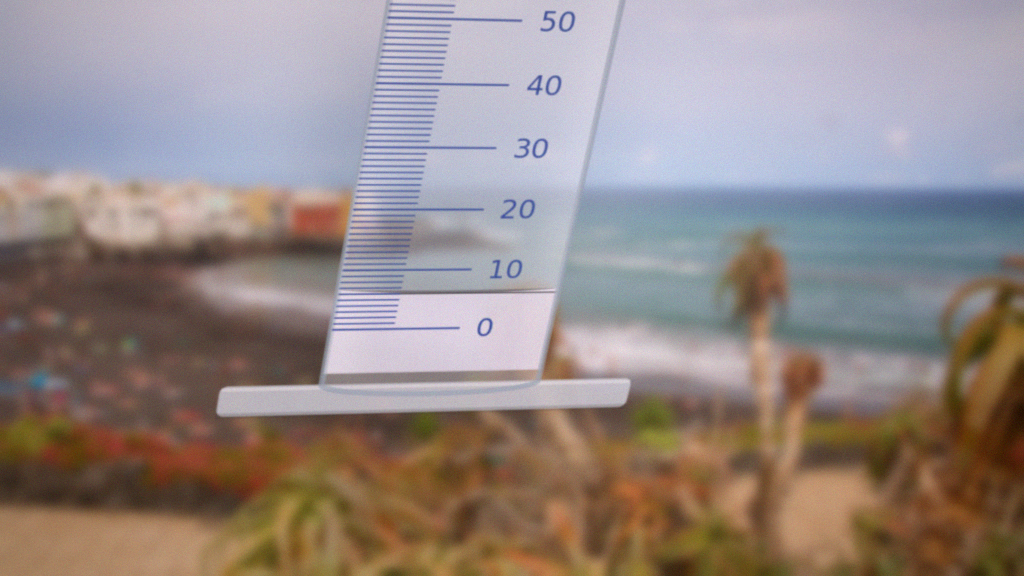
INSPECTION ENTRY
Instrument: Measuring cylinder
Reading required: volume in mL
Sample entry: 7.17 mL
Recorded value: 6 mL
